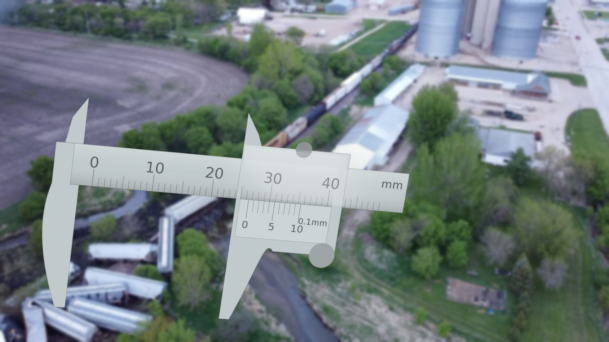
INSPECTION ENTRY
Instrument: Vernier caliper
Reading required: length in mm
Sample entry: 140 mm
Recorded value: 26.4 mm
